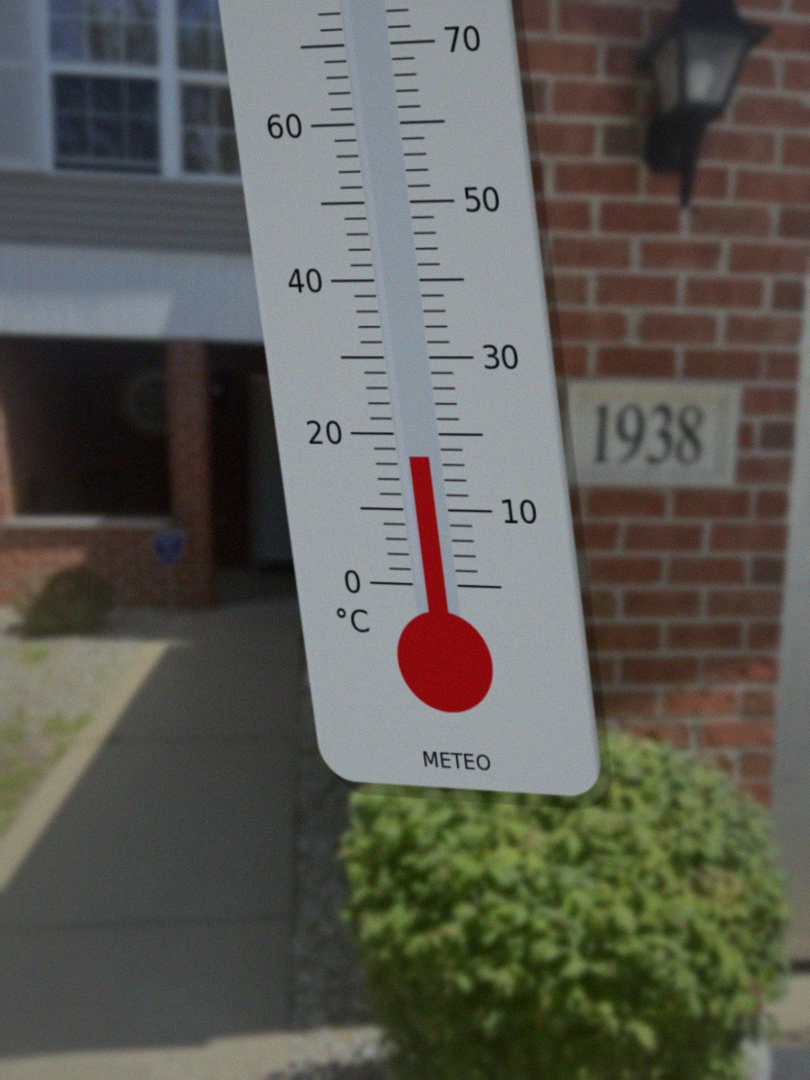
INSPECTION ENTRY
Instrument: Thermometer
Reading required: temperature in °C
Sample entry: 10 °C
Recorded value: 17 °C
